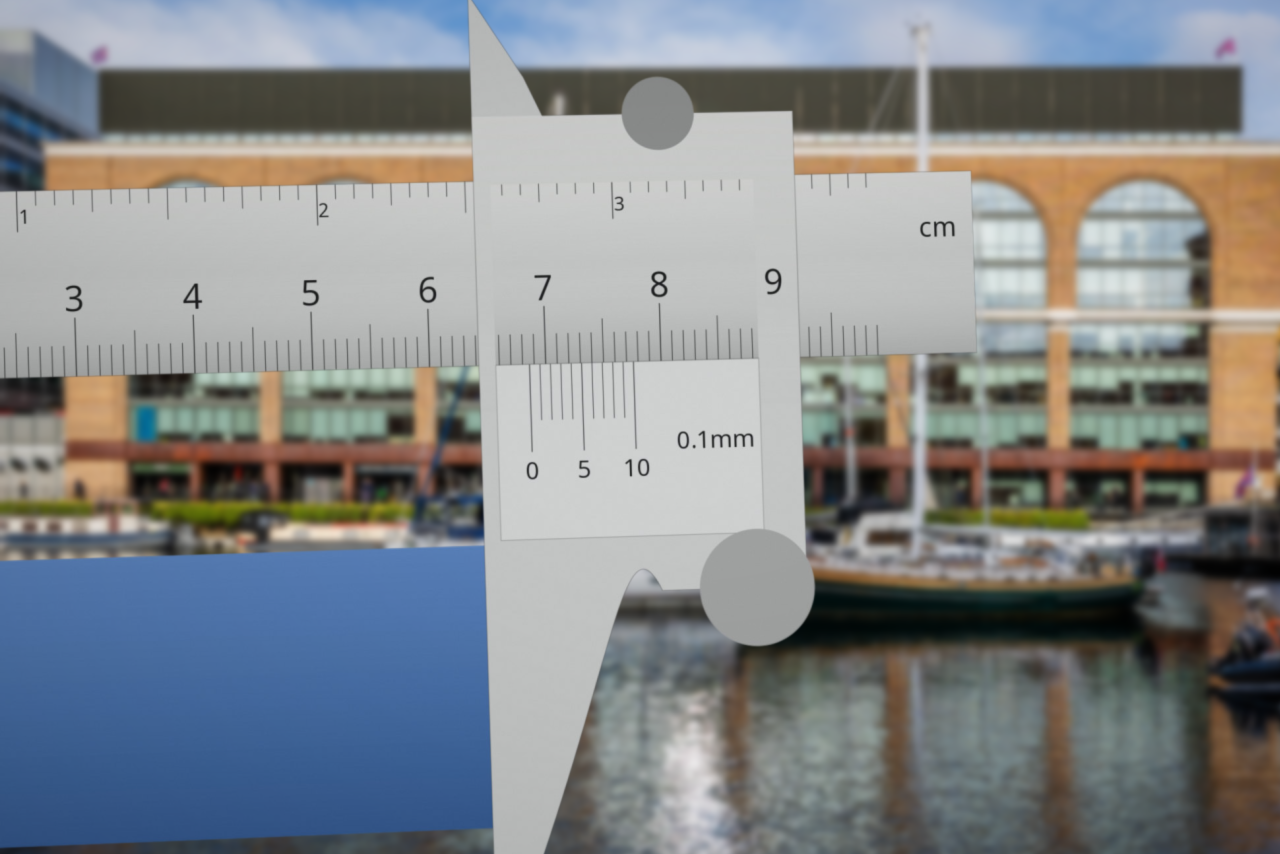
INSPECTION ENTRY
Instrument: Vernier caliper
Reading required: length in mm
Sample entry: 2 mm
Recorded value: 68.6 mm
